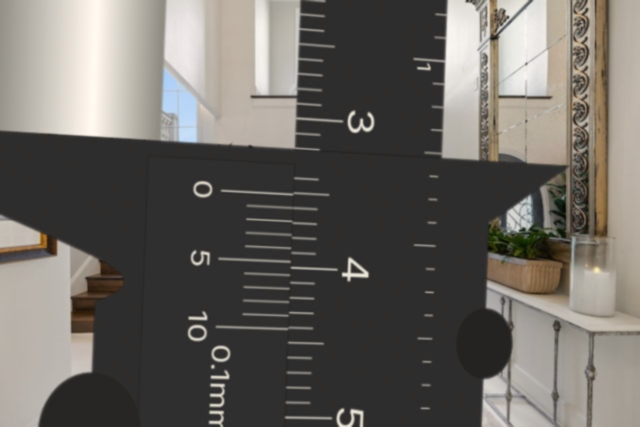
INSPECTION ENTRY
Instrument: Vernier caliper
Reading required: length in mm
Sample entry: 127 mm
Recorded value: 35.1 mm
